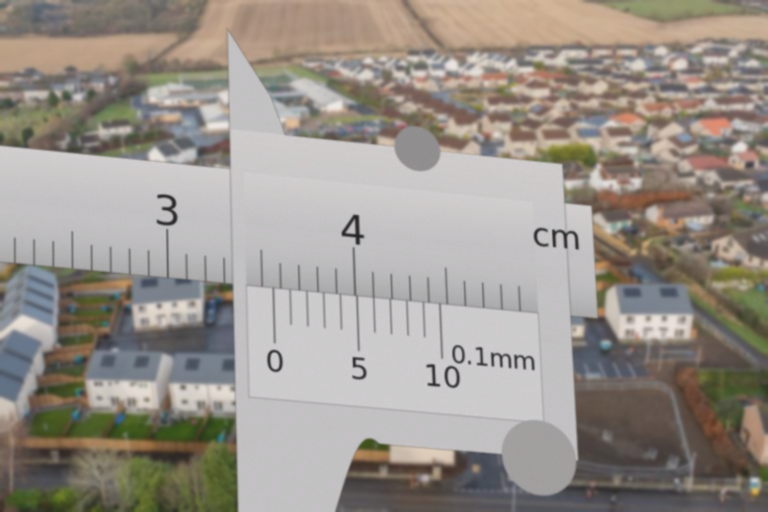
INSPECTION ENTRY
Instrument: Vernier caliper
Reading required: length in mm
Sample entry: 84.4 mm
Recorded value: 35.6 mm
